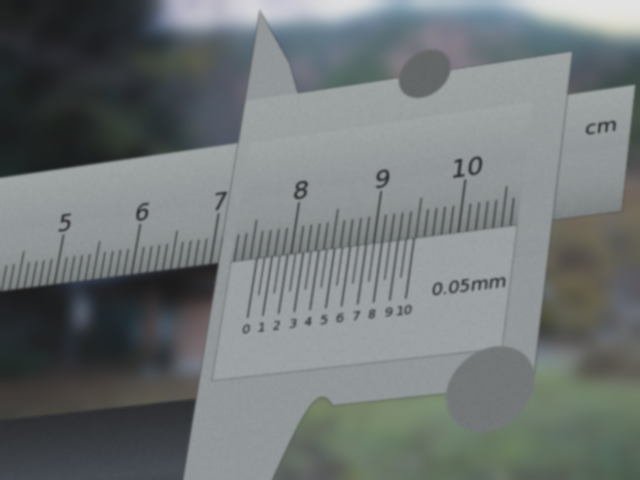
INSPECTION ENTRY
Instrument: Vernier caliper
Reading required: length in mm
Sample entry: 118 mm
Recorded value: 75.8 mm
